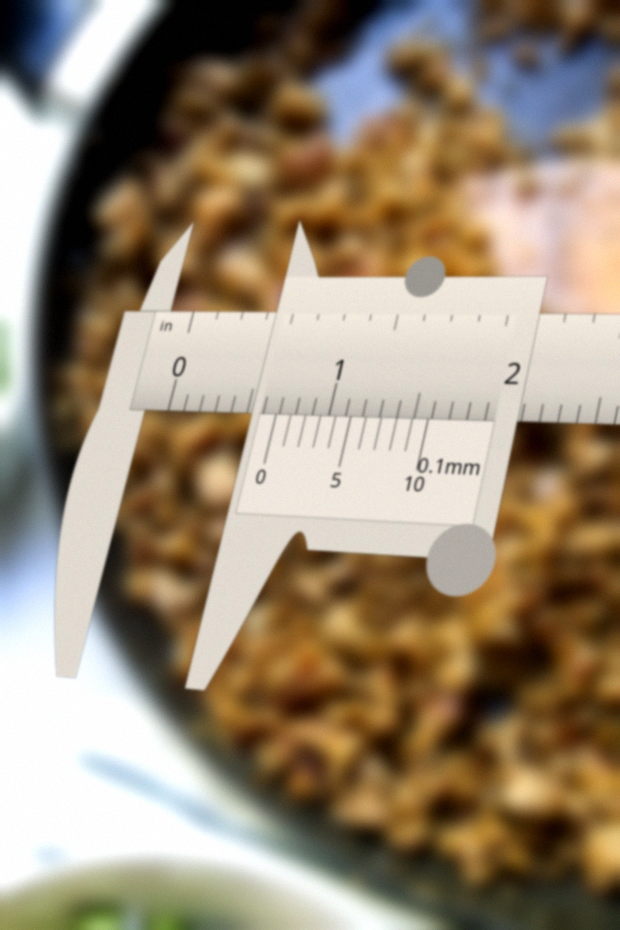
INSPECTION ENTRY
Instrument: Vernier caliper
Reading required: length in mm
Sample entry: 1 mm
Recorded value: 6.8 mm
